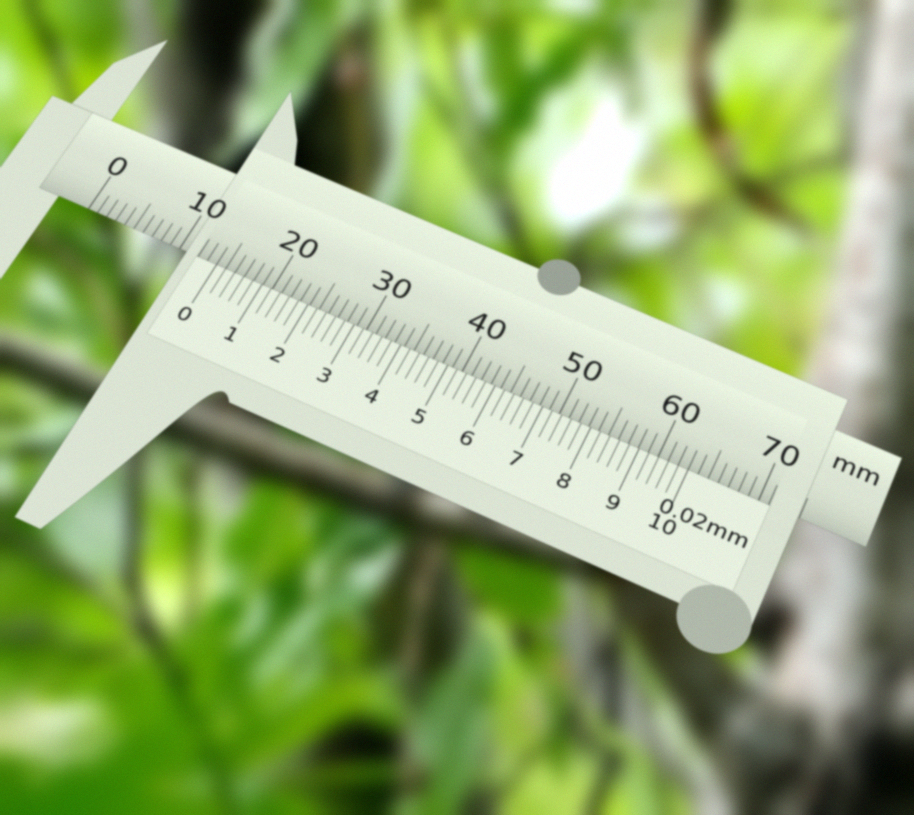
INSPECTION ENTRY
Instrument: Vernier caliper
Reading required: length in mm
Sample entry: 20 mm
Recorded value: 14.0 mm
